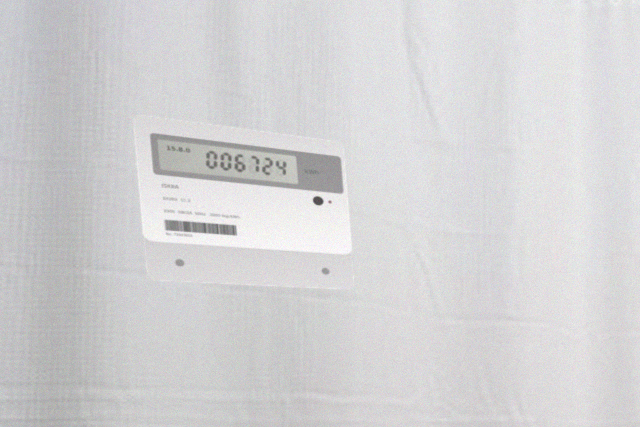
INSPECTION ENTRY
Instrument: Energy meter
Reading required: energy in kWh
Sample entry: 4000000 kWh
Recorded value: 6724 kWh
